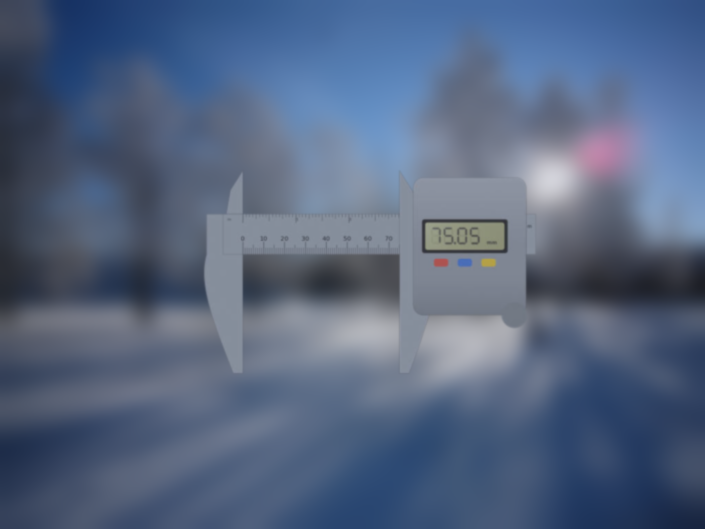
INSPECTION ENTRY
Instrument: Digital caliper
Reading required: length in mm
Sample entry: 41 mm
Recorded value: 75.05 mm
